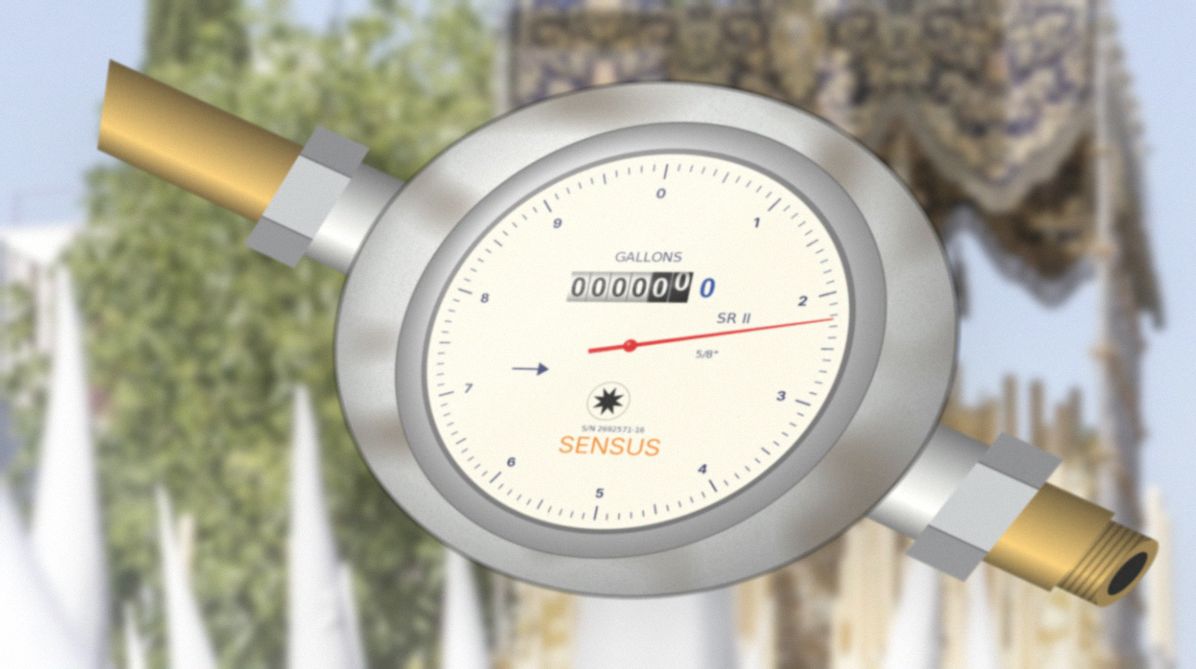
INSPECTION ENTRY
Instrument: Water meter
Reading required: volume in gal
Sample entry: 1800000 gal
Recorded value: 2.2 gal
